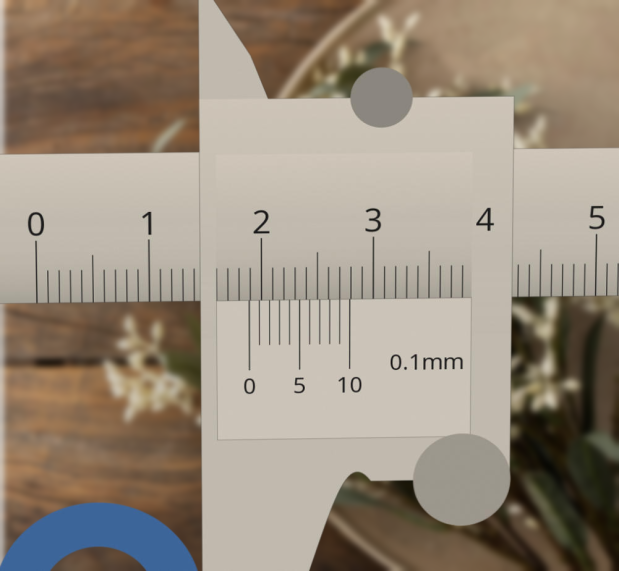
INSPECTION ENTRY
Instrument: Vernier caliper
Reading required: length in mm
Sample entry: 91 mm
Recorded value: 18.9 mm
